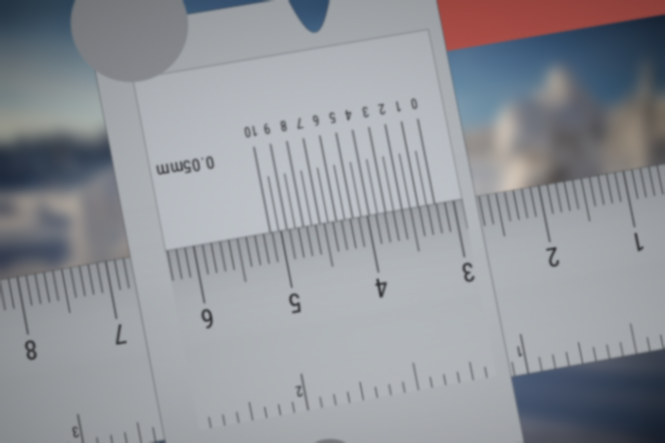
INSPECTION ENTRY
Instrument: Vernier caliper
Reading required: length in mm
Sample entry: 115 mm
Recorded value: 32.2 mm
